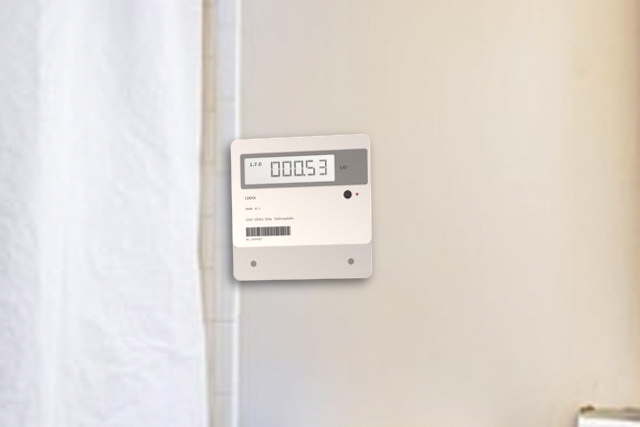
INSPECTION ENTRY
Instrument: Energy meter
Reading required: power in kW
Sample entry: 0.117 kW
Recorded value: 0.53 kW
